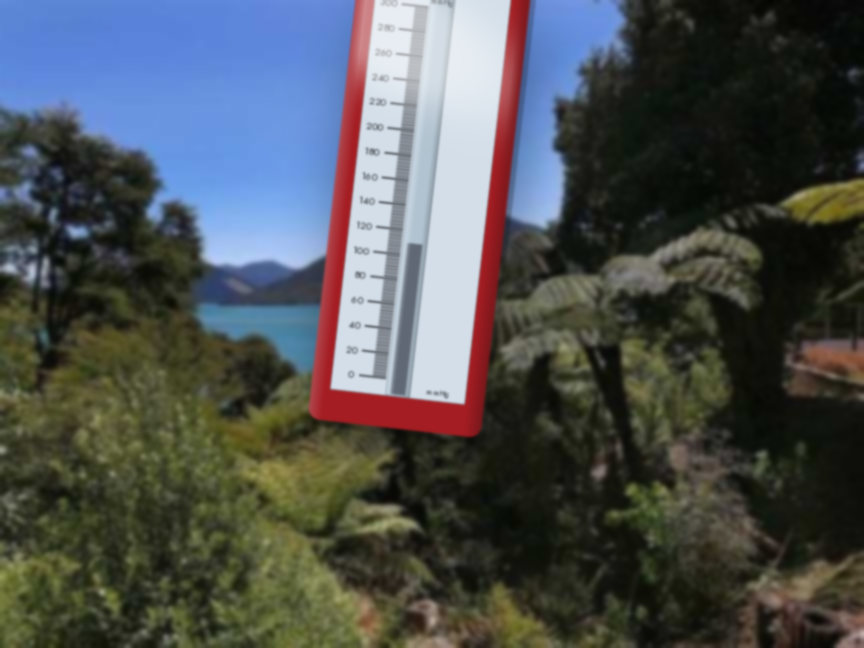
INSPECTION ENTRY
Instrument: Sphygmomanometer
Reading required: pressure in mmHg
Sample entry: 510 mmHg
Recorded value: 110 mmHg
